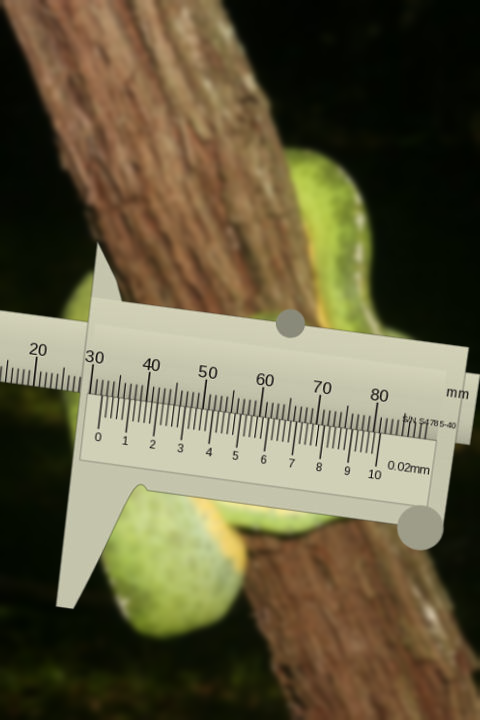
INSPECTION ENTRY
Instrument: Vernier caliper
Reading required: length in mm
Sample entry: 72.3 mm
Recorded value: 32.2 mm
